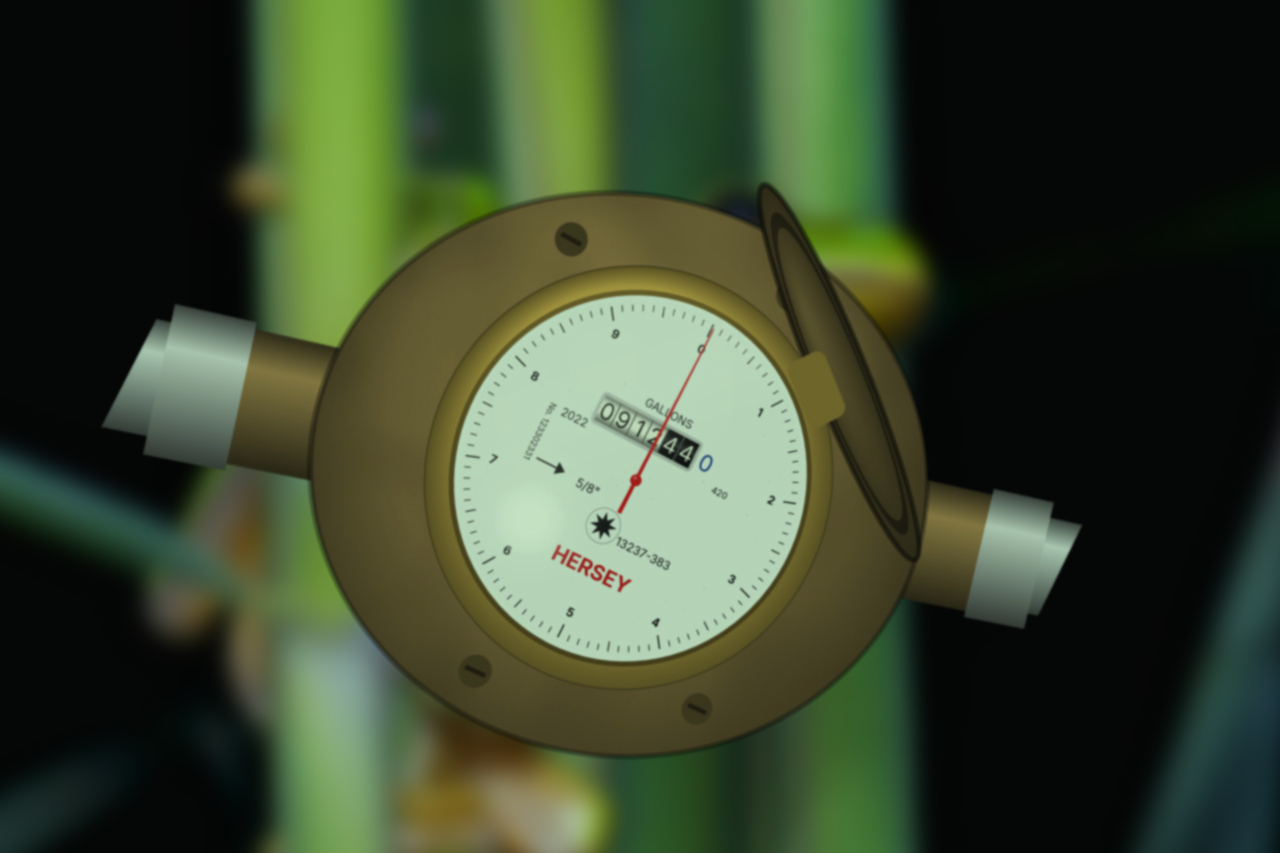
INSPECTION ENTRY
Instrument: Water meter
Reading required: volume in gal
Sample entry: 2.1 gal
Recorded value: 912440.0 gal
